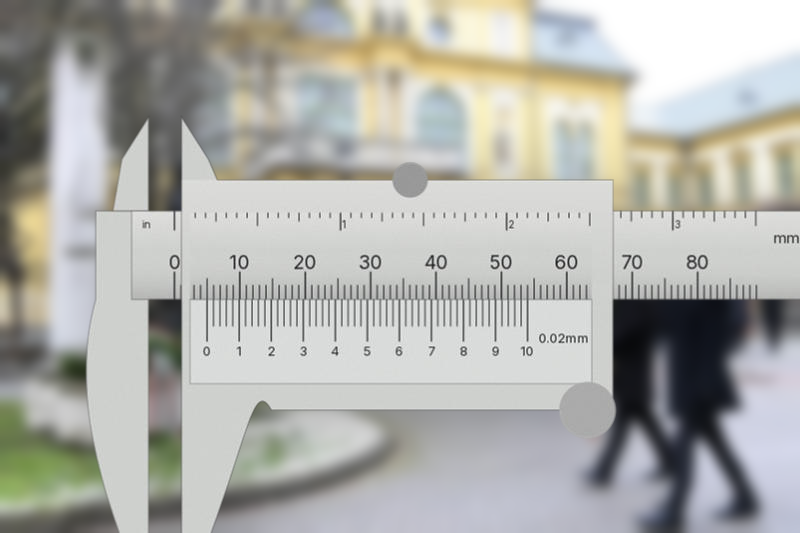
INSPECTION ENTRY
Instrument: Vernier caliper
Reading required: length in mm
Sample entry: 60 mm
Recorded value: 5.0 mm
